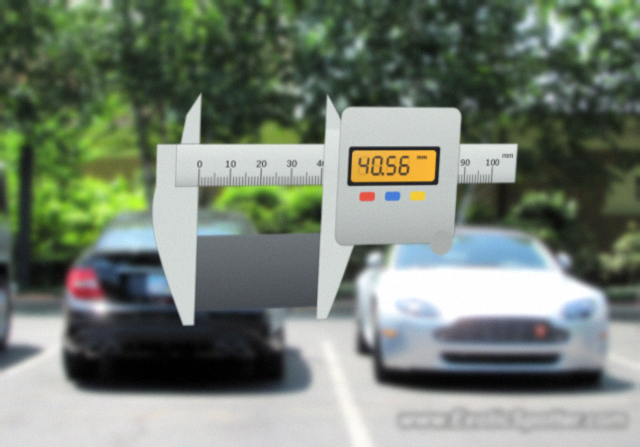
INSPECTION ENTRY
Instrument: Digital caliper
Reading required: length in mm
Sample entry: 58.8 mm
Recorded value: 40.56 mm
